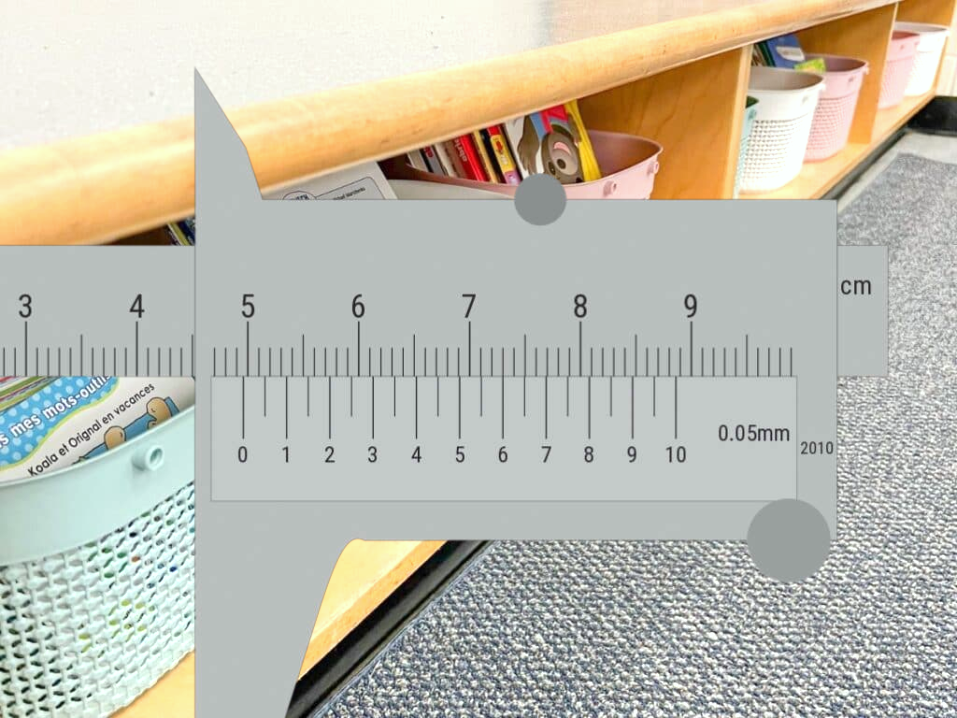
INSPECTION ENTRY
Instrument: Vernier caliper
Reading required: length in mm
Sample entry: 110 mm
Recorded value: 49.6 mm
